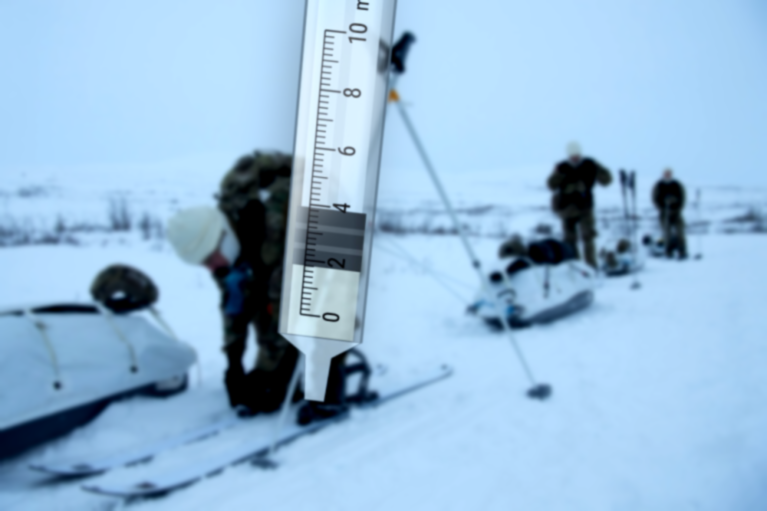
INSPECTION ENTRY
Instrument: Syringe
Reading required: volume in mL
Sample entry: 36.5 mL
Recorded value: 1.8 mL
